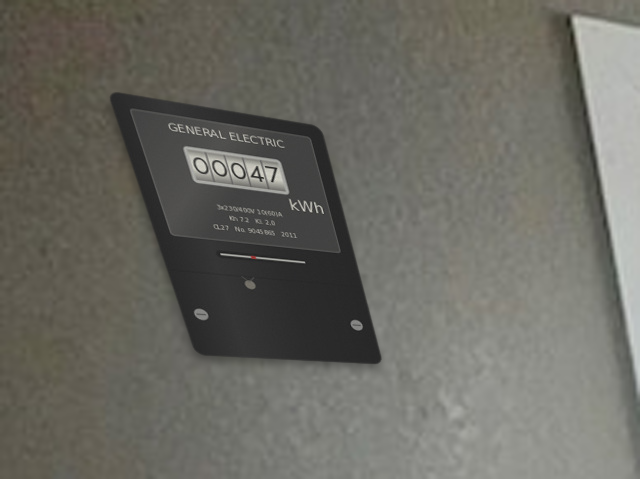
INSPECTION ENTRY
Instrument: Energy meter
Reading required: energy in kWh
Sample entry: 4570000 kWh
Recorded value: 47 kWh
